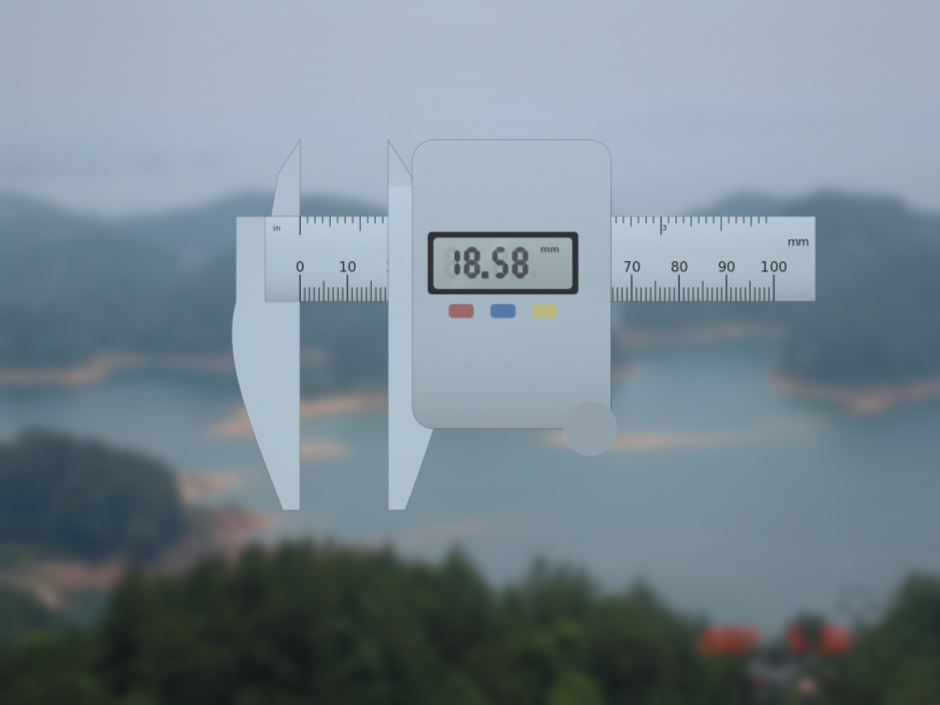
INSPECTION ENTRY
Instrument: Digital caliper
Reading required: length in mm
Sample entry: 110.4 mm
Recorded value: 18.58 mm
